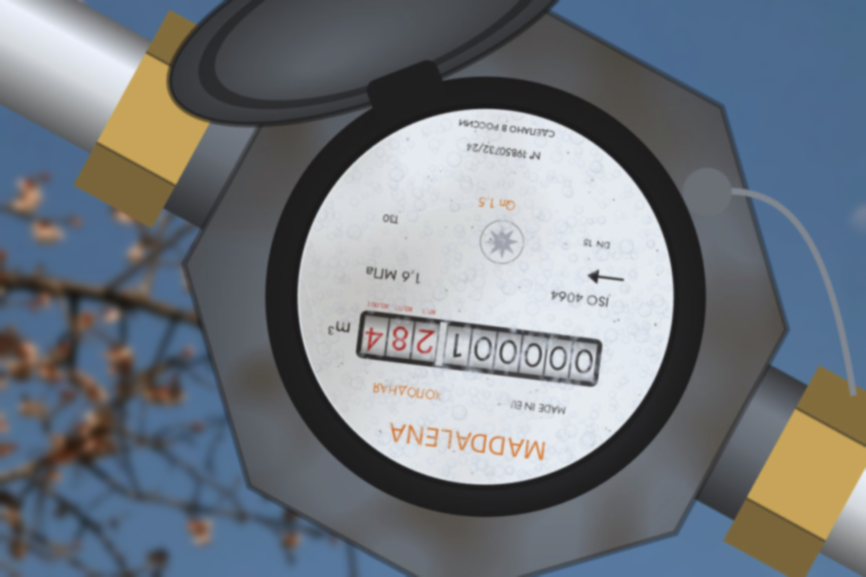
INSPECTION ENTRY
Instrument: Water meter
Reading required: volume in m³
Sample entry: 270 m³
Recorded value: 1.284 m³
